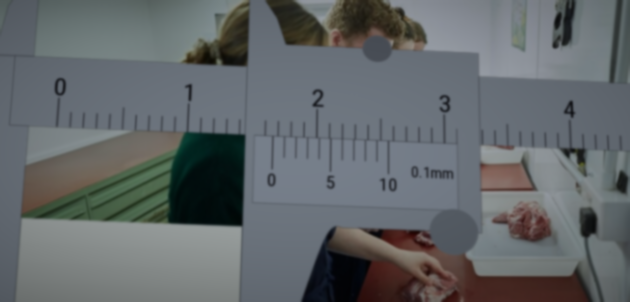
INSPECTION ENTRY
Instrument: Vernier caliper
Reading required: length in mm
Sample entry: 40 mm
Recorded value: 16.6 mm
